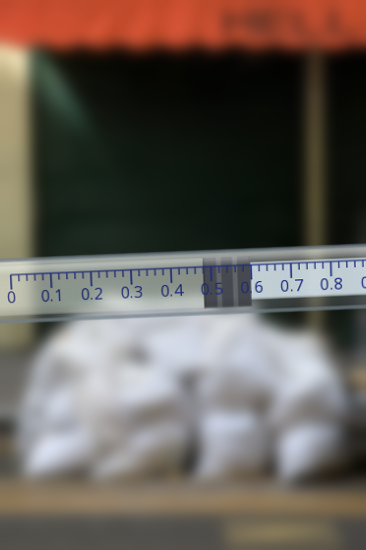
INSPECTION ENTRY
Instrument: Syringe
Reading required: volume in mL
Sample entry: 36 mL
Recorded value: 0.48 mL
